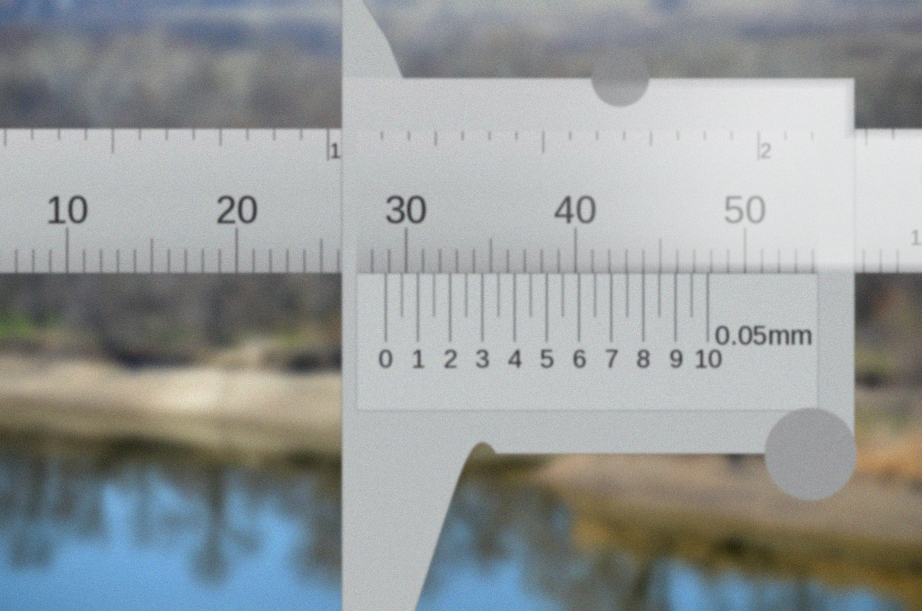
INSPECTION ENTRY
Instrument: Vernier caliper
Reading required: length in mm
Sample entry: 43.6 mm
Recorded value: 28.8 mm
